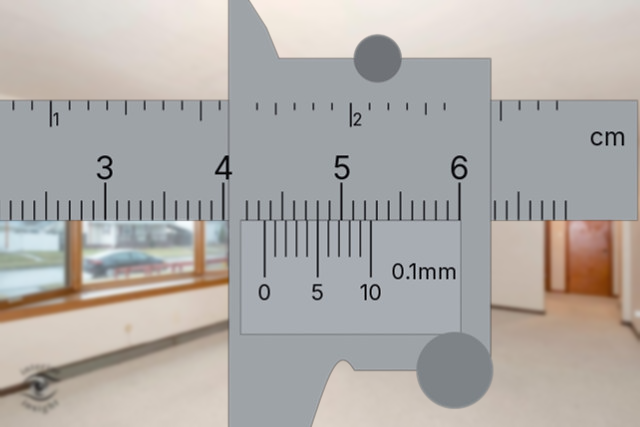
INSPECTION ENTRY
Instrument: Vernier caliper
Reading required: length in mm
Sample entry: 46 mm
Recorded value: 43.5 mm
